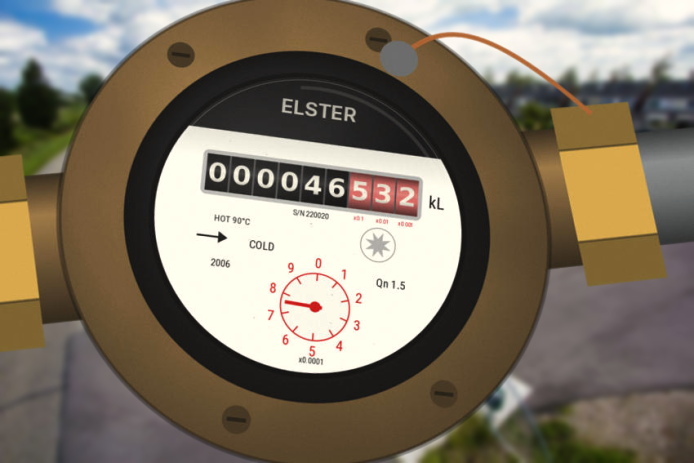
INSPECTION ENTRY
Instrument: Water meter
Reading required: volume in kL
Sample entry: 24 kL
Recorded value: 46.5327 kL
